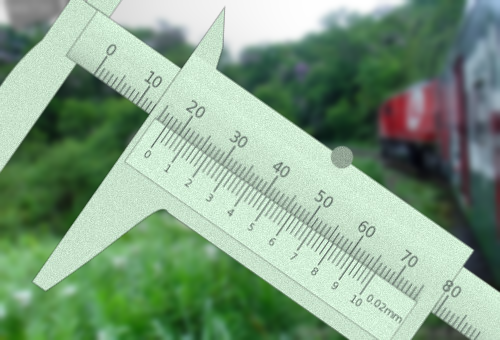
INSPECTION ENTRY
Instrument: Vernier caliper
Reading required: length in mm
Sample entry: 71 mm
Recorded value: 17.0 mm
